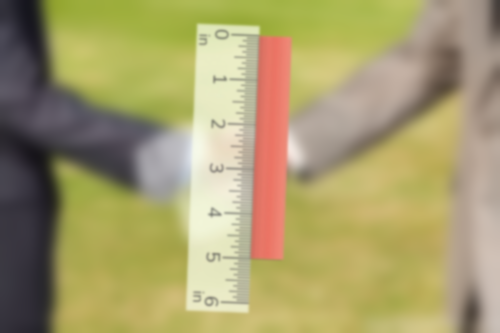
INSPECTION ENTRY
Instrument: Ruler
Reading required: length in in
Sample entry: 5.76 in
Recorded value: 5 in
